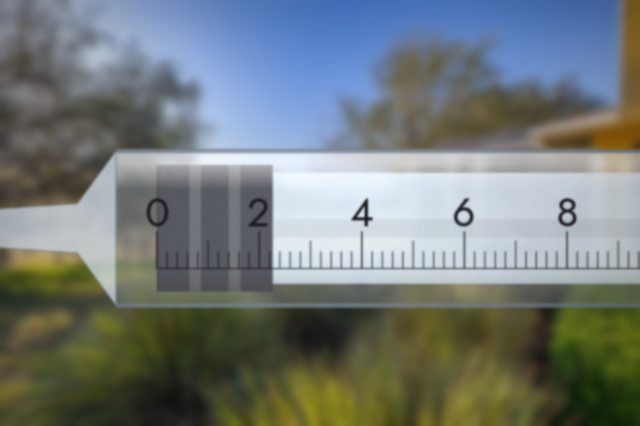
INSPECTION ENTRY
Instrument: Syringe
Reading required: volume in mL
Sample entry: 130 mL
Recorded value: 0 mL
